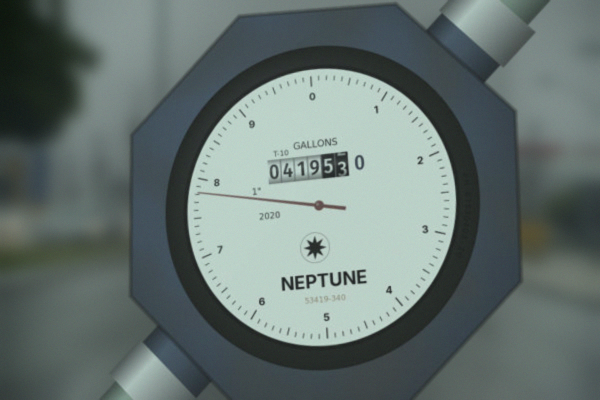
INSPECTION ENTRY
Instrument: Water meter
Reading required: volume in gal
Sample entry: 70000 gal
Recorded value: 419527.8 gal
